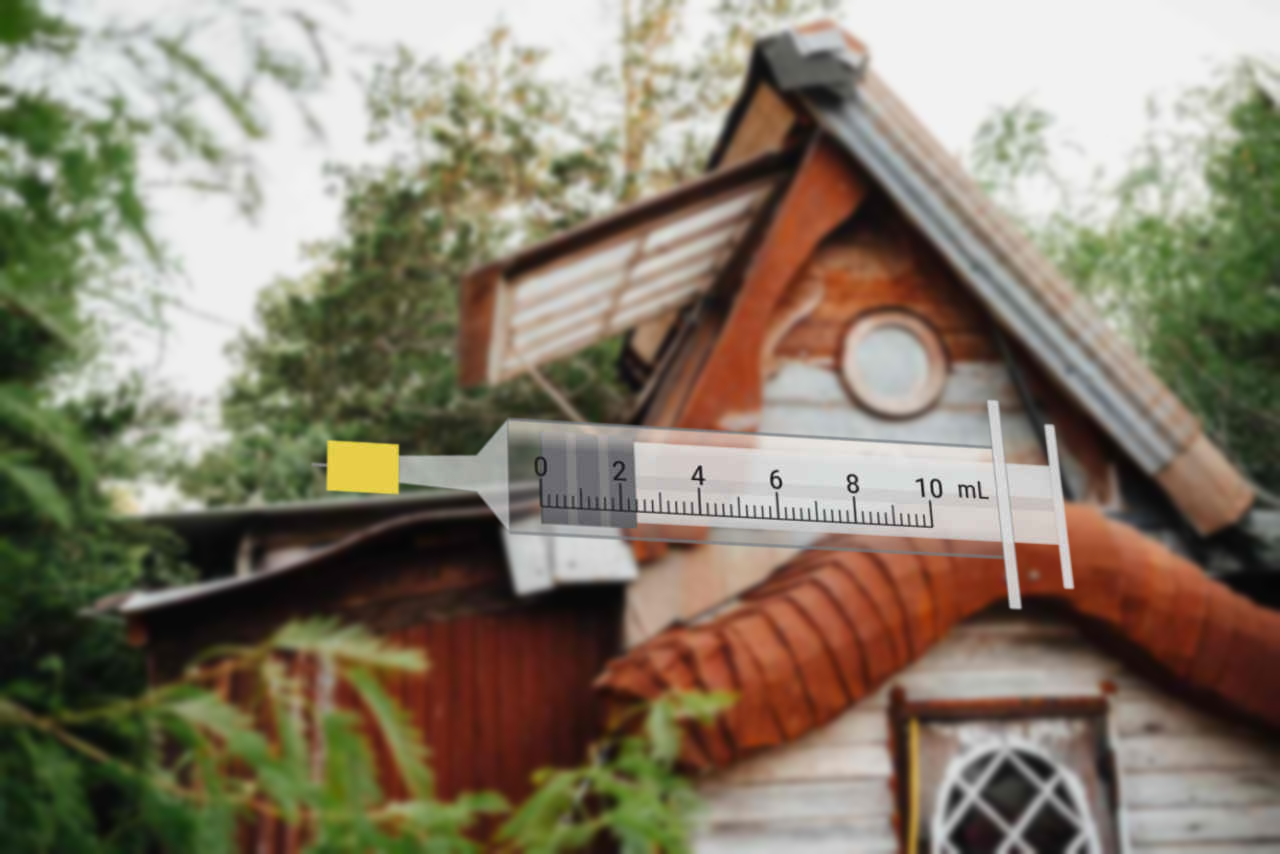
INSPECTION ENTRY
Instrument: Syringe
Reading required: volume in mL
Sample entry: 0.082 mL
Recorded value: 0 mL
